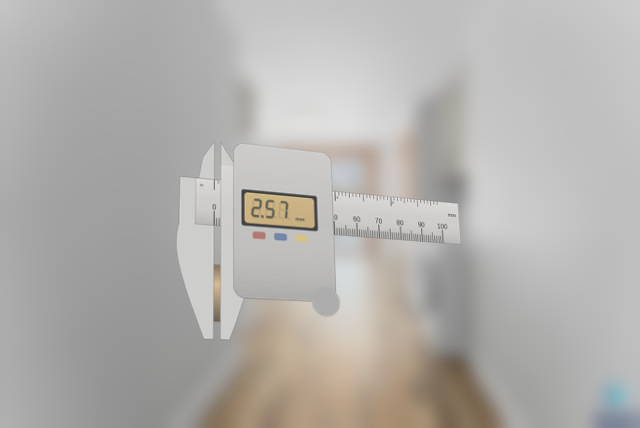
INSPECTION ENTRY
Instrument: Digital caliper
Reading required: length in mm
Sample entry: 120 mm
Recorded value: 2.57 mm
